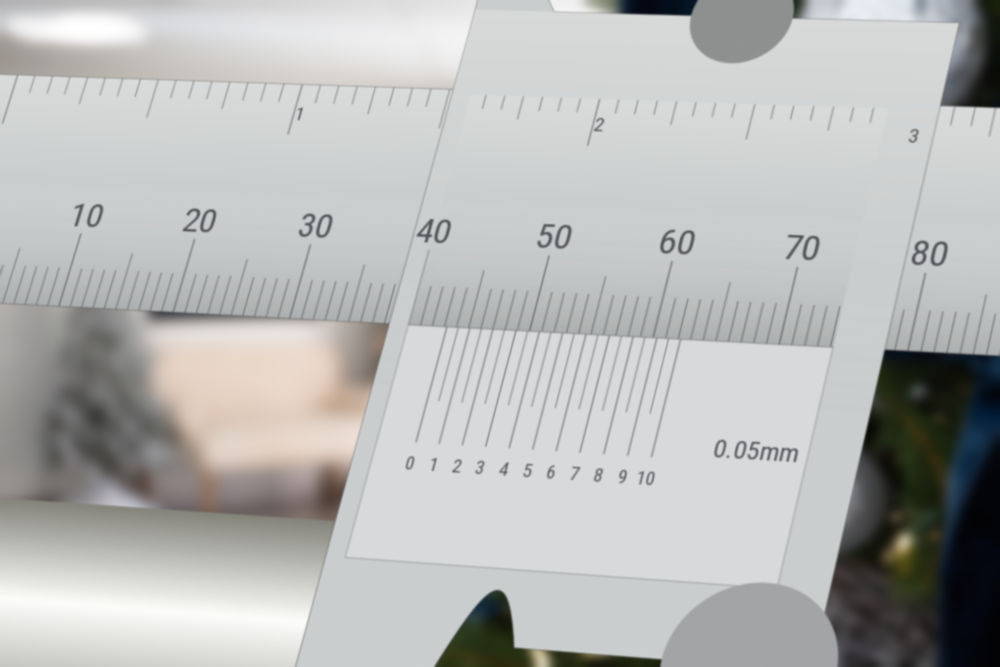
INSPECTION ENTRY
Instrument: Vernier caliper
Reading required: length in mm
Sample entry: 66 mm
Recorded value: 43.2 mm
